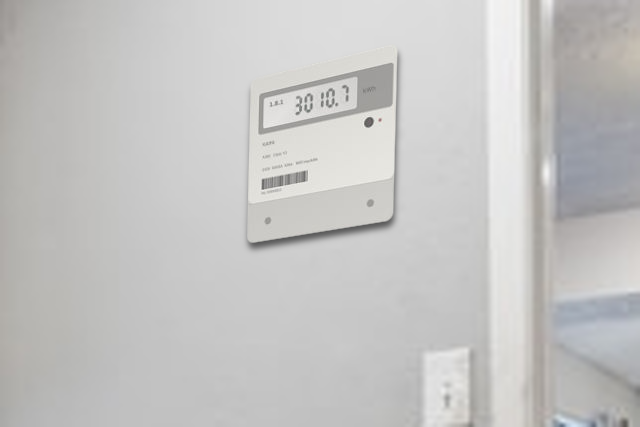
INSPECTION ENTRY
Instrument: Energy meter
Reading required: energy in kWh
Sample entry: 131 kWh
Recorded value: 3010.7 kWh
